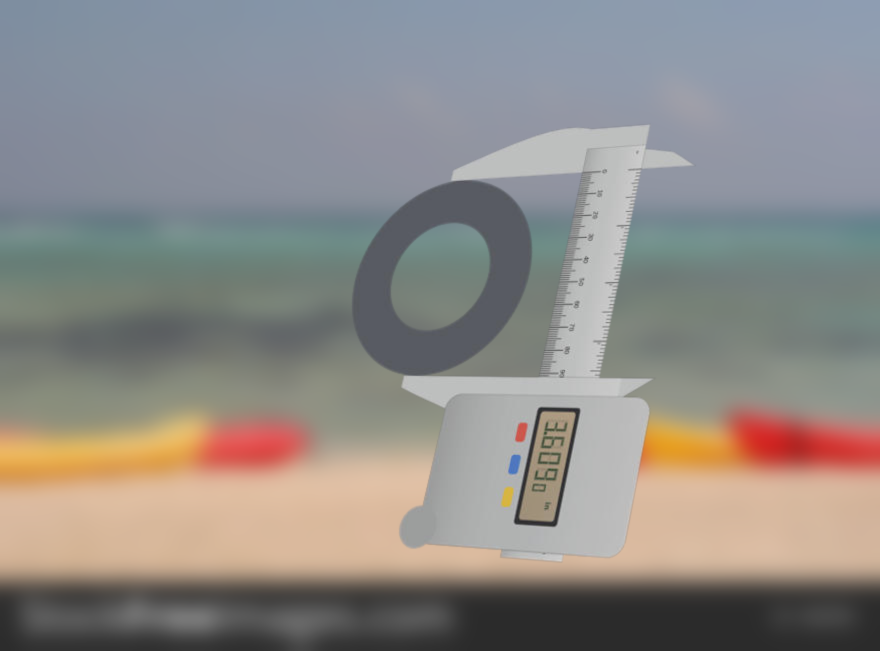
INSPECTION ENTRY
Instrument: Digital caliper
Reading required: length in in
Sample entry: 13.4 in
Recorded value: 3.6090 in
